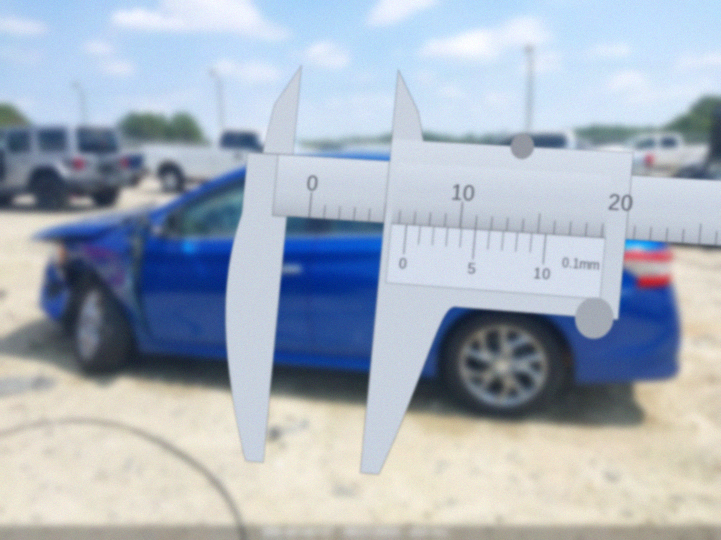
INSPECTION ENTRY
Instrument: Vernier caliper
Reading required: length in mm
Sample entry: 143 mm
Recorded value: 6.5 mm
